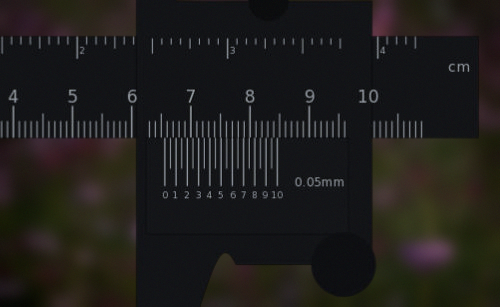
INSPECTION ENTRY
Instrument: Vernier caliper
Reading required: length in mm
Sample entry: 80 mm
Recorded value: 65.6 mm
